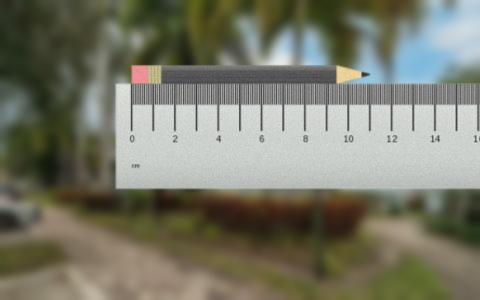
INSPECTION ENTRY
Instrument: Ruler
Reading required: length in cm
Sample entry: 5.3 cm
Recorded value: 11 cm
